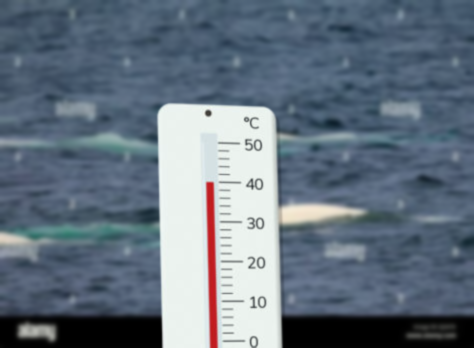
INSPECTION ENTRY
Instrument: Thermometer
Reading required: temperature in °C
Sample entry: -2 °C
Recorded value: 40 °C
